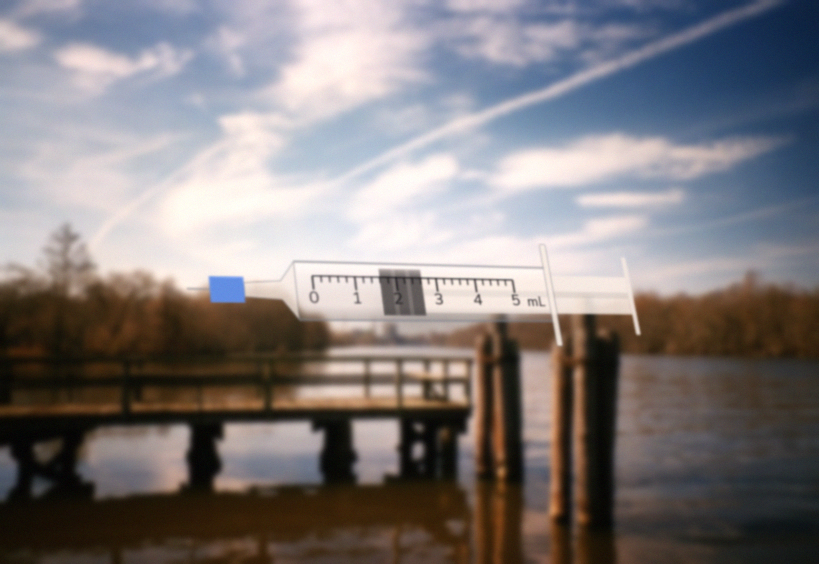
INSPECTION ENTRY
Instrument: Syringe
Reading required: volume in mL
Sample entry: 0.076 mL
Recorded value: 1.6 mL
